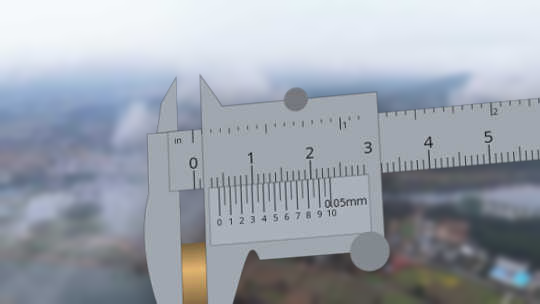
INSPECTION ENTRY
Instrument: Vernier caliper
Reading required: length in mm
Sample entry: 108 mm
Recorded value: 4.2 mm
